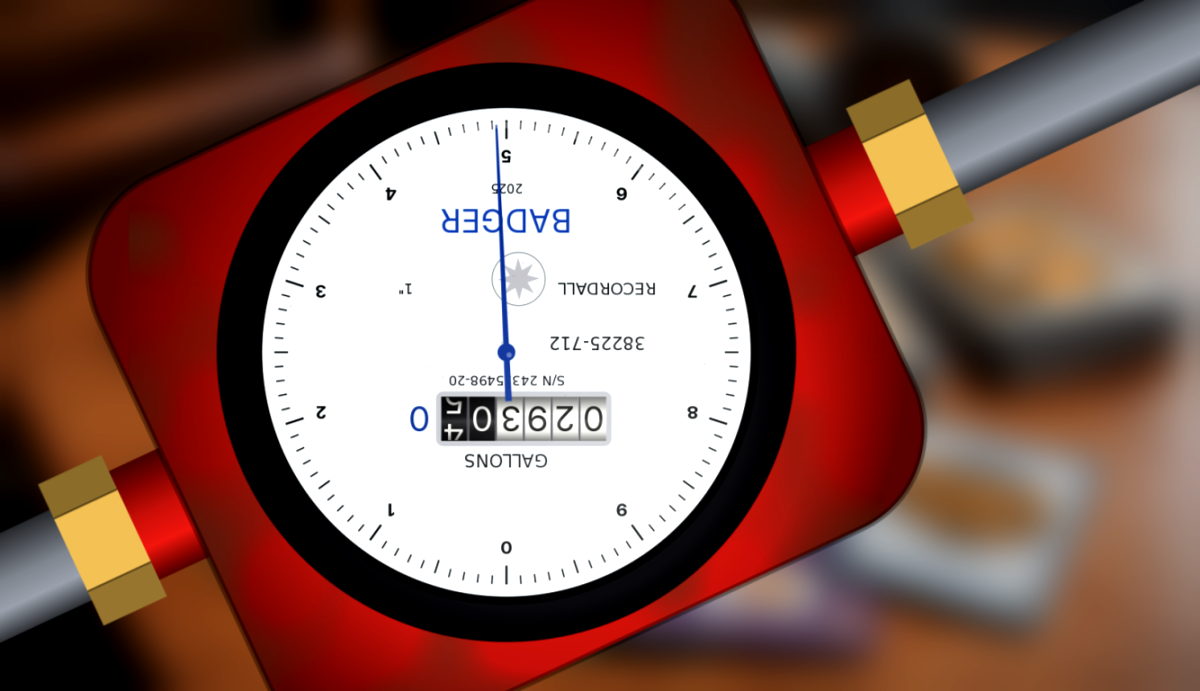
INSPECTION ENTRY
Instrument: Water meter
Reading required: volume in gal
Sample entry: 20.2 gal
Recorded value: 293044.9 gal
